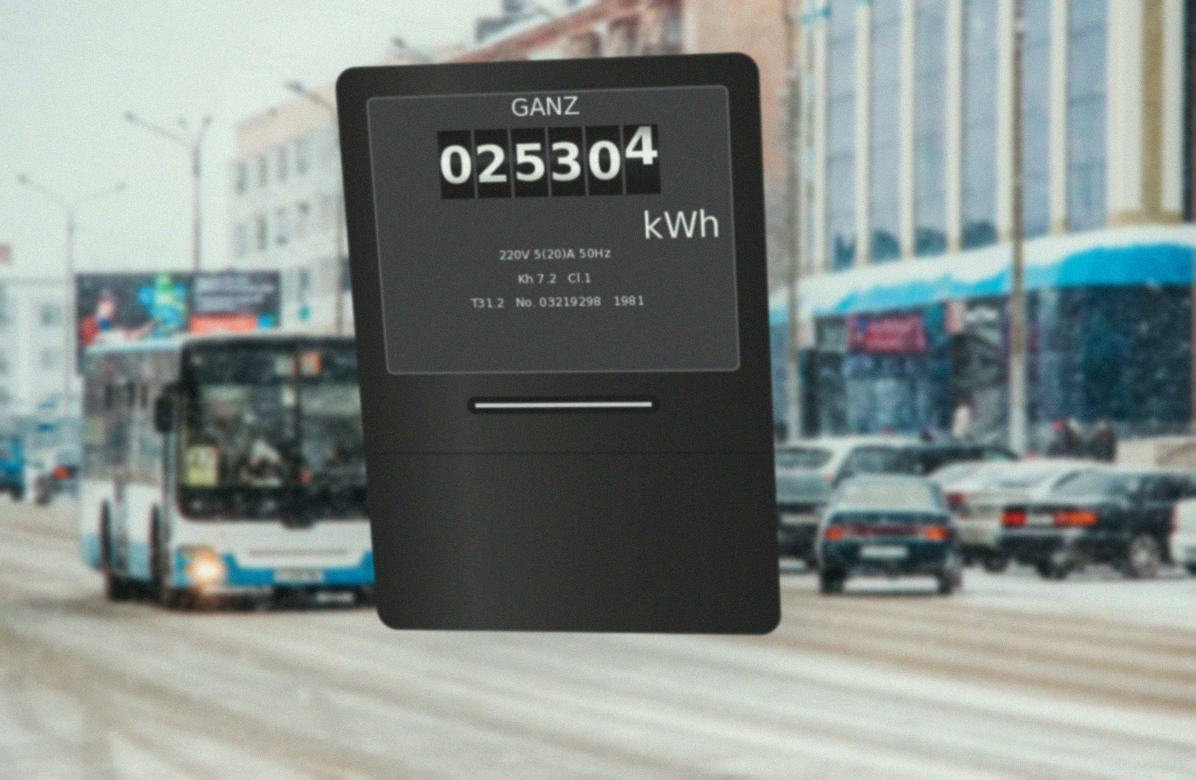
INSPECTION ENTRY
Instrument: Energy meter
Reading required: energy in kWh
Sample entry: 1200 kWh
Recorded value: 25304 kWh
